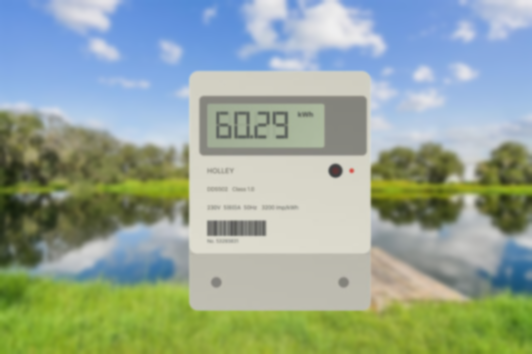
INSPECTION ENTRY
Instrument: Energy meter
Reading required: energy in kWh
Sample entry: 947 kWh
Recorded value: 60.29 kWh
